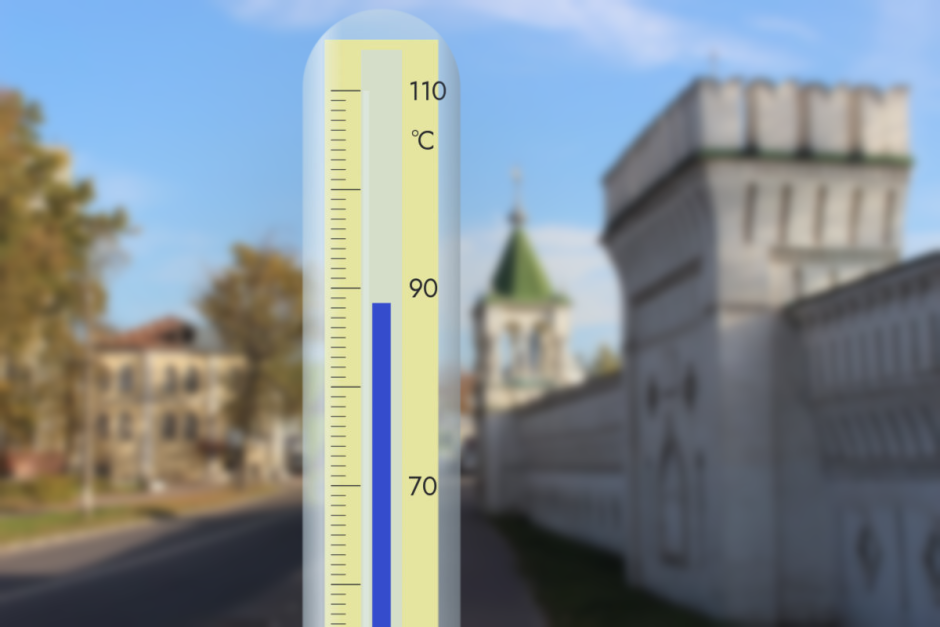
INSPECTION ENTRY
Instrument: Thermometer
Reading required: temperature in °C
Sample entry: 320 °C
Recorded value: 88.5 °C
